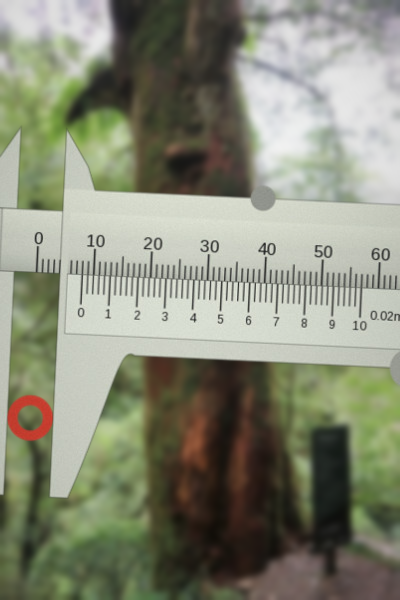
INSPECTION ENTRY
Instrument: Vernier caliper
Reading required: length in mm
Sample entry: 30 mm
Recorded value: 8.0 mm
